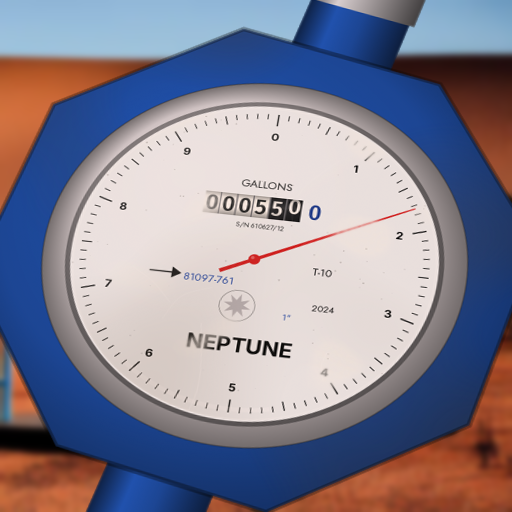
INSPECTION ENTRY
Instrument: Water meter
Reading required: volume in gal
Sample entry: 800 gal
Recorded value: 5501.7 gal
